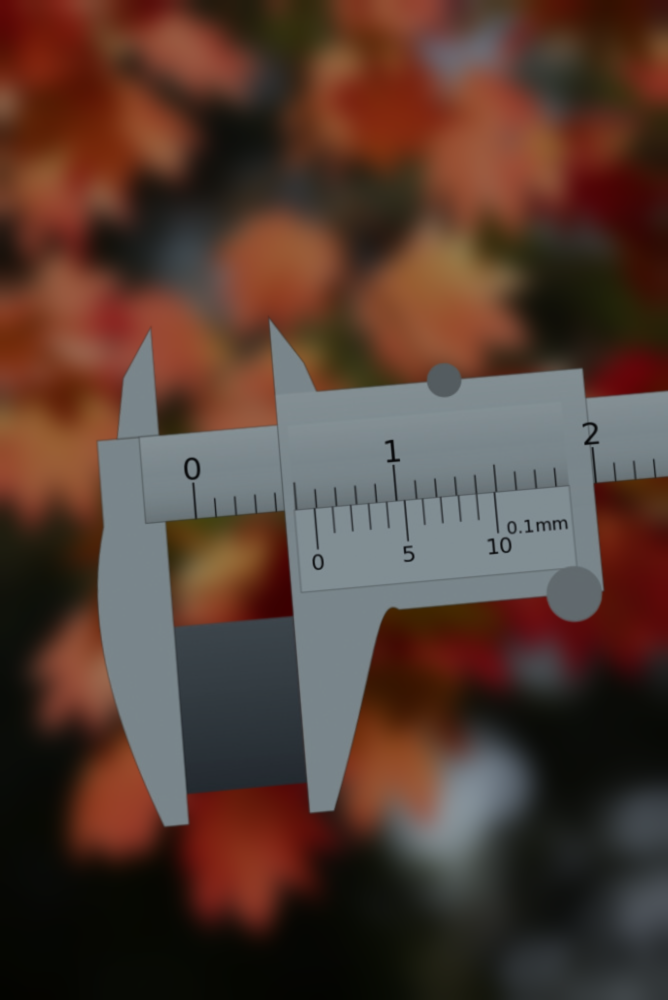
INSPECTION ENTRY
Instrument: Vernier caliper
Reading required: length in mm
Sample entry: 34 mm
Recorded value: 5.9 mm
